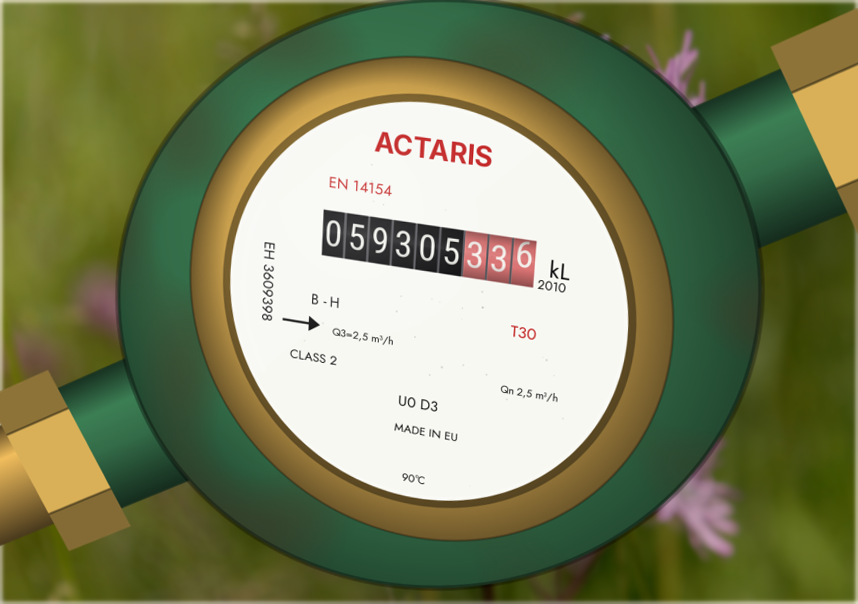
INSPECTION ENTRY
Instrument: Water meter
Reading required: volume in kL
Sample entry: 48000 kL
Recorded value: 59305.336 kL
